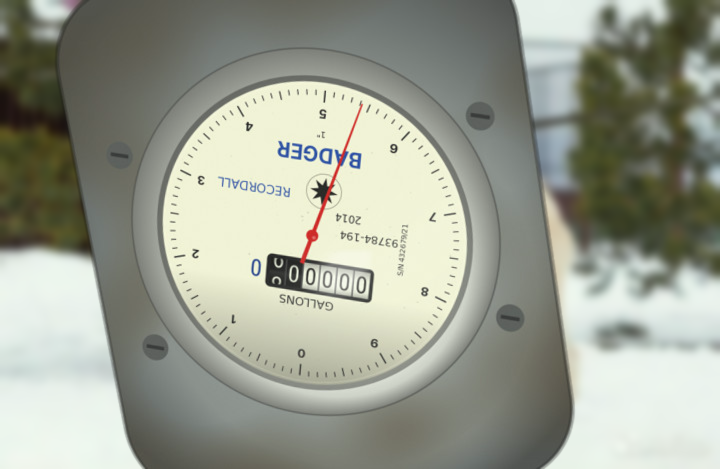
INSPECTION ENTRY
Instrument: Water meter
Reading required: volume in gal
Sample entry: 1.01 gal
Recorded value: 85.4 gal
